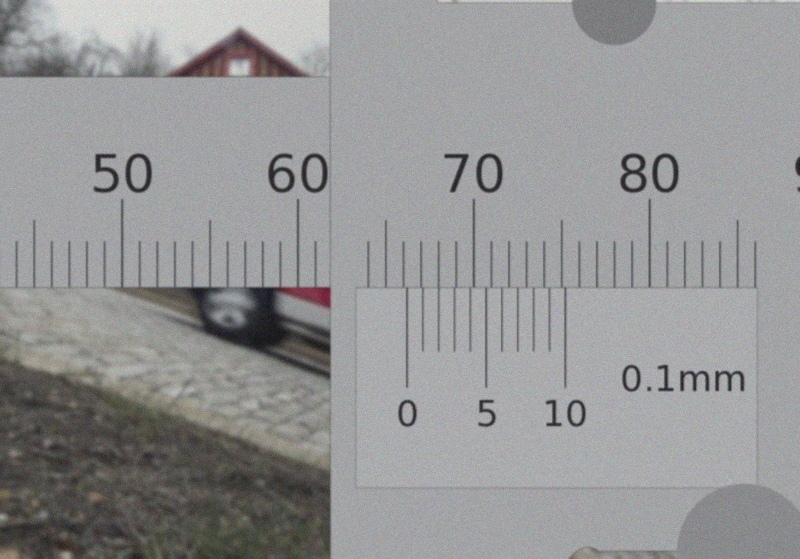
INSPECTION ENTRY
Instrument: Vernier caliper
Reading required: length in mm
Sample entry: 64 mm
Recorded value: 66.2 mm
